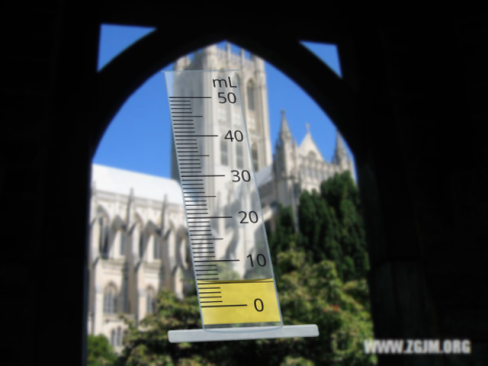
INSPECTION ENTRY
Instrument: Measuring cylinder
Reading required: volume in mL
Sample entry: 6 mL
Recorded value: 5 mL
